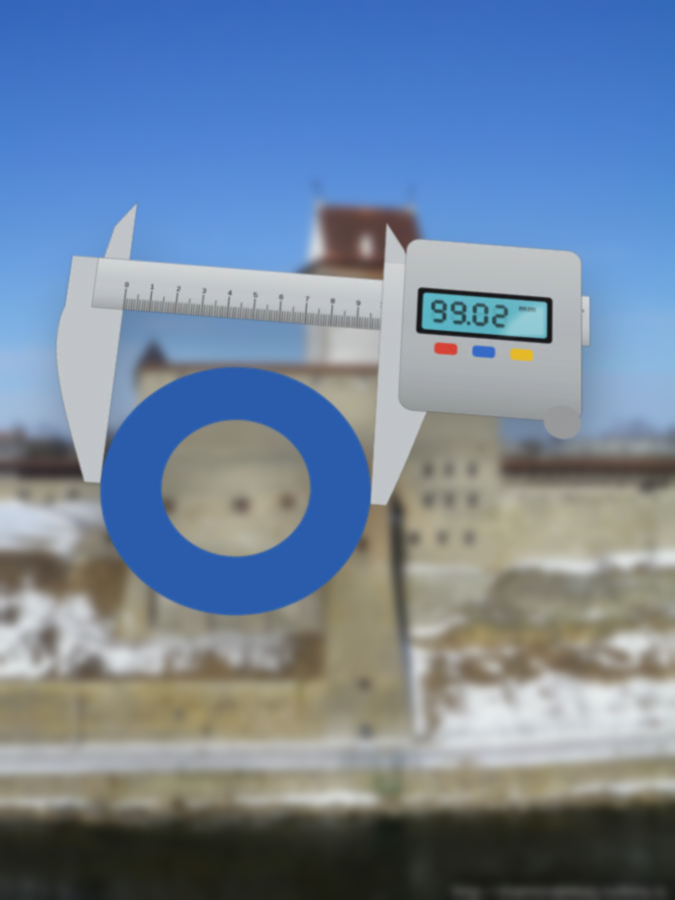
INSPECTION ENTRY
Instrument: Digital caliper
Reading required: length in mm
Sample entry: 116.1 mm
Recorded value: 99.02 mm
